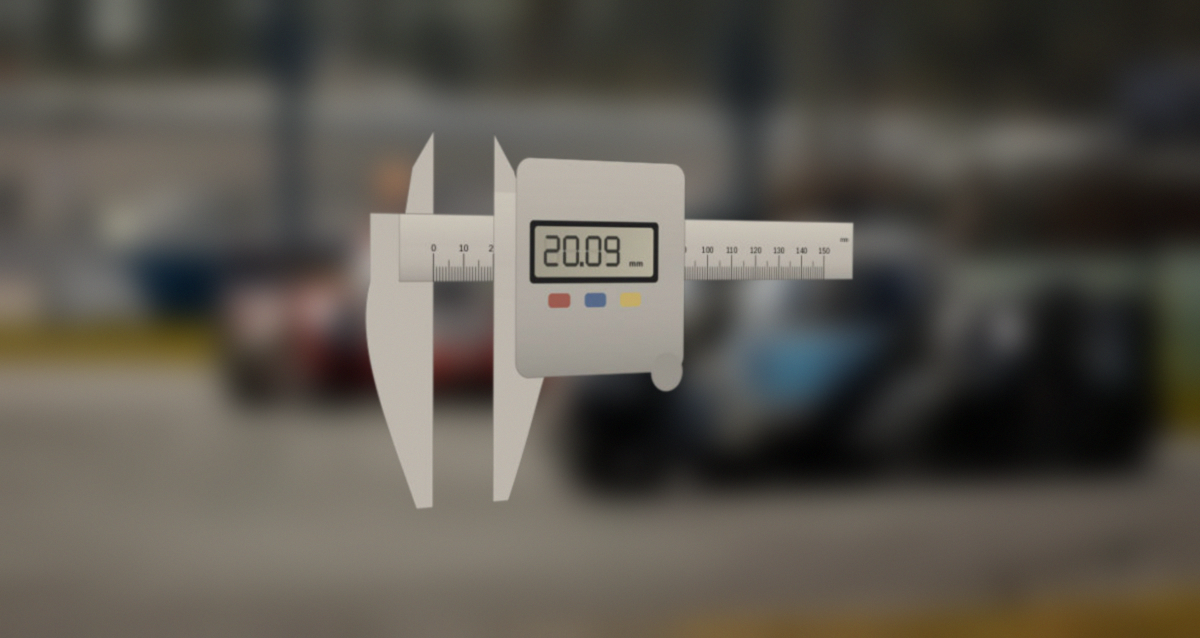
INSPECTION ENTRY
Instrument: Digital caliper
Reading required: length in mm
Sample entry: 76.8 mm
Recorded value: 20.09 mm
